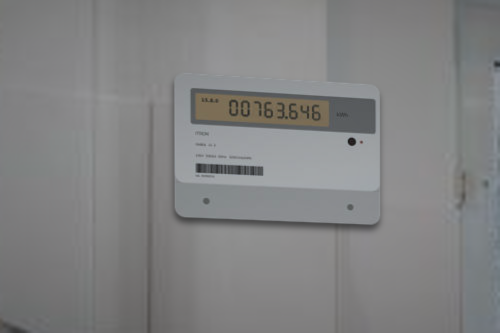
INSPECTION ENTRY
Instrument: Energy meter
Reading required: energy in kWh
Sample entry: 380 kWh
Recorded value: 763.646 kWh
